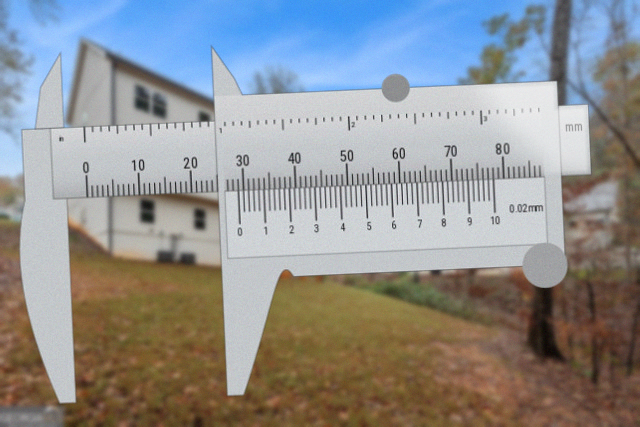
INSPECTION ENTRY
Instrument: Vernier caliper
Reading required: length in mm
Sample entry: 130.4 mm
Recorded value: 29.0 mm
